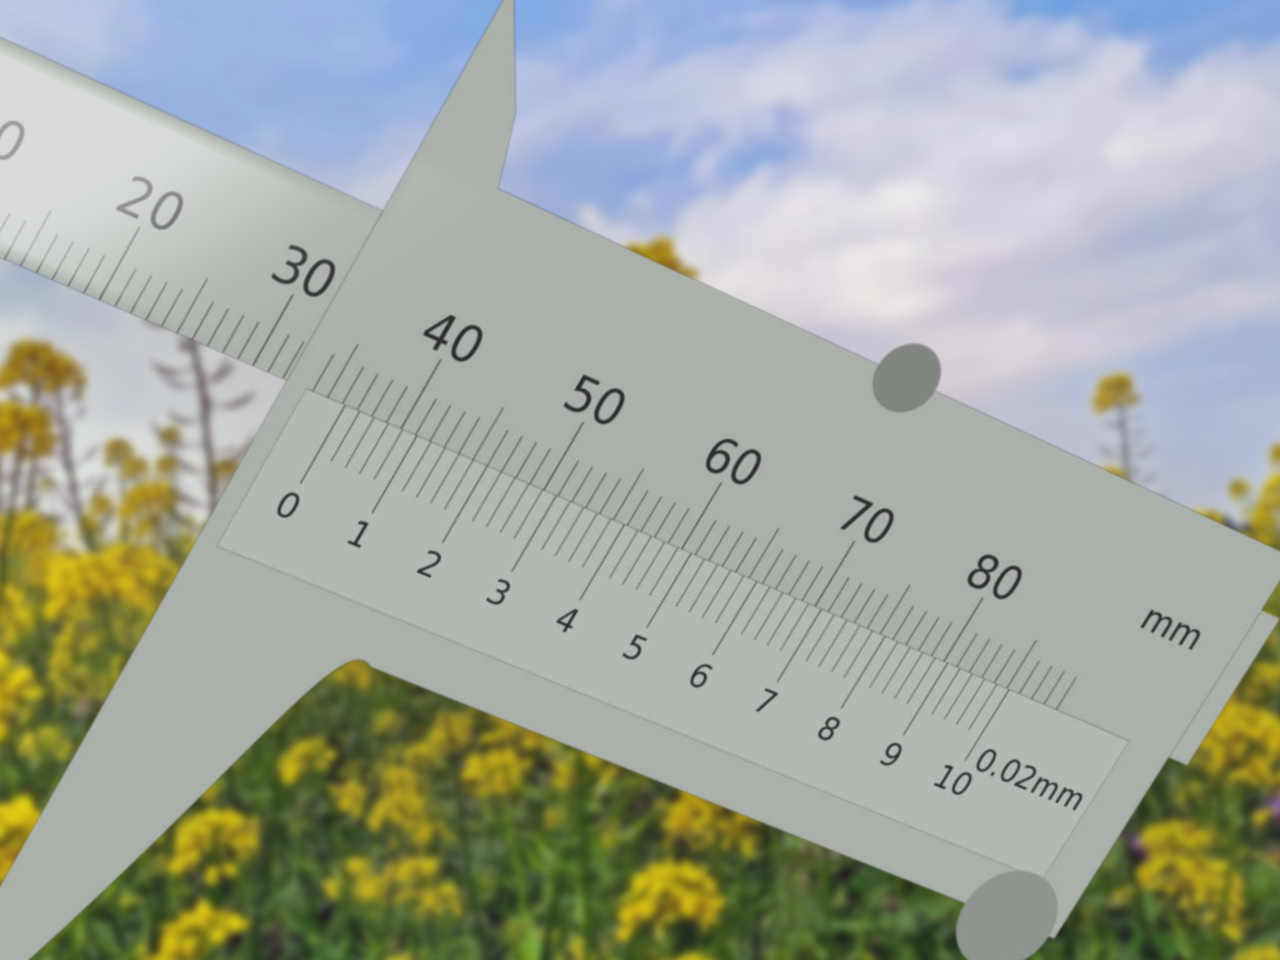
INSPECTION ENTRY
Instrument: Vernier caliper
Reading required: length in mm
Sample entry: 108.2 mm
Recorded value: 36.2 mm
